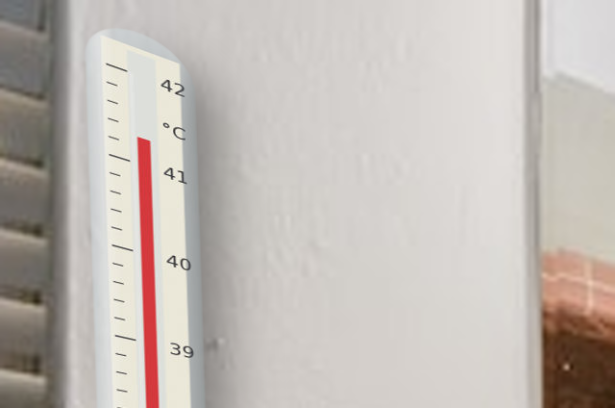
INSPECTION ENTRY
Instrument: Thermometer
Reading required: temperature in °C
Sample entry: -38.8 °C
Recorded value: 41.3 °C
